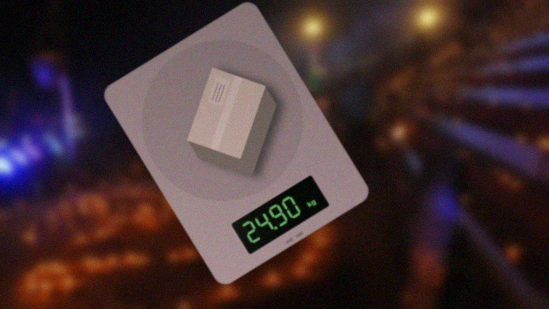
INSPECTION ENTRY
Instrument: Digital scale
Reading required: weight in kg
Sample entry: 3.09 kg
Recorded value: 24.90 kg
